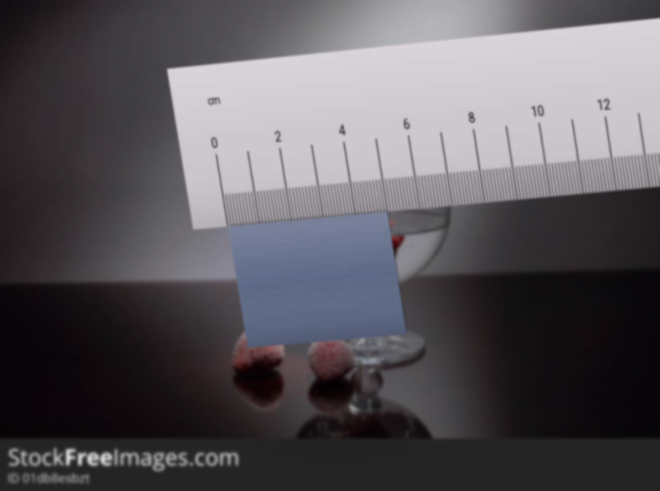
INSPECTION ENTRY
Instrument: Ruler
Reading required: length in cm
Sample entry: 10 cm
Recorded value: 5 cm
